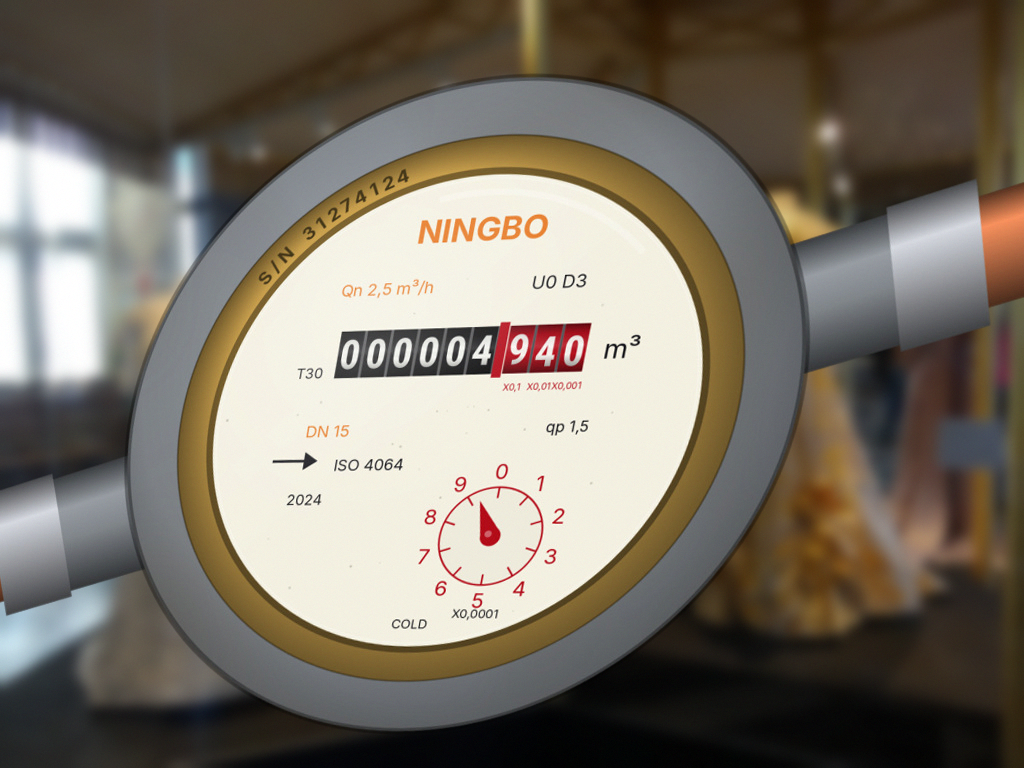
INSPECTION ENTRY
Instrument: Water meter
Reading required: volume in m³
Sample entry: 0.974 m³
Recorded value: 4.9399 m³
